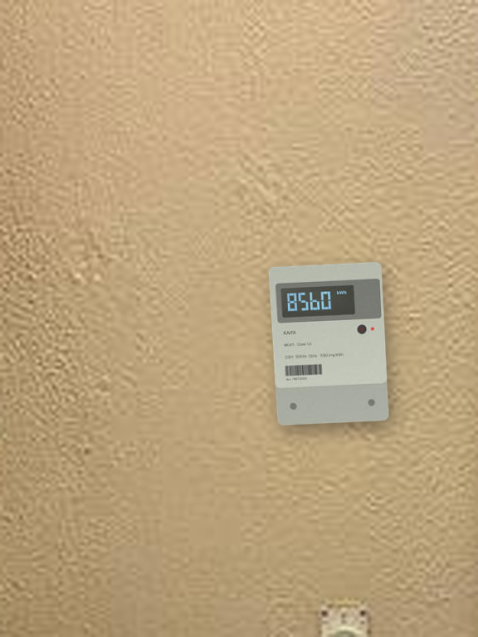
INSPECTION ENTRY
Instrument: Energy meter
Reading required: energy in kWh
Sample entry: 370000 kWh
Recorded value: 8560 kWh
